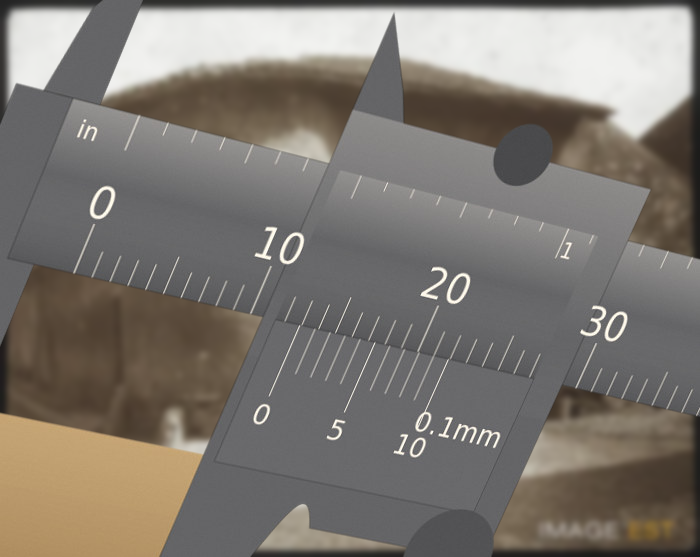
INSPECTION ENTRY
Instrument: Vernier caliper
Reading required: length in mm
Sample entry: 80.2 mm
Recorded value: 12.9 mm
